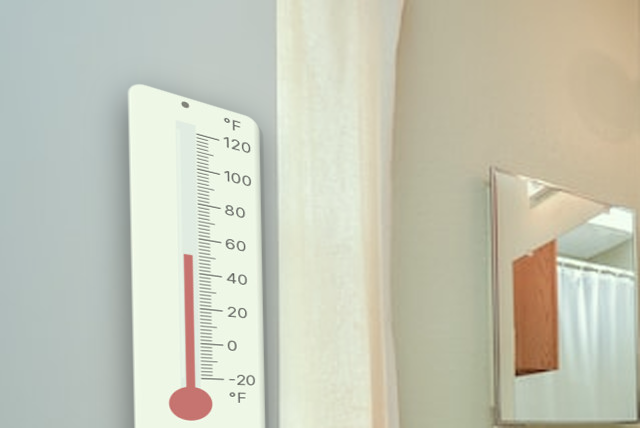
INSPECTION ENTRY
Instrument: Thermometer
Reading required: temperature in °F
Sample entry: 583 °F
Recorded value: 50 °F
